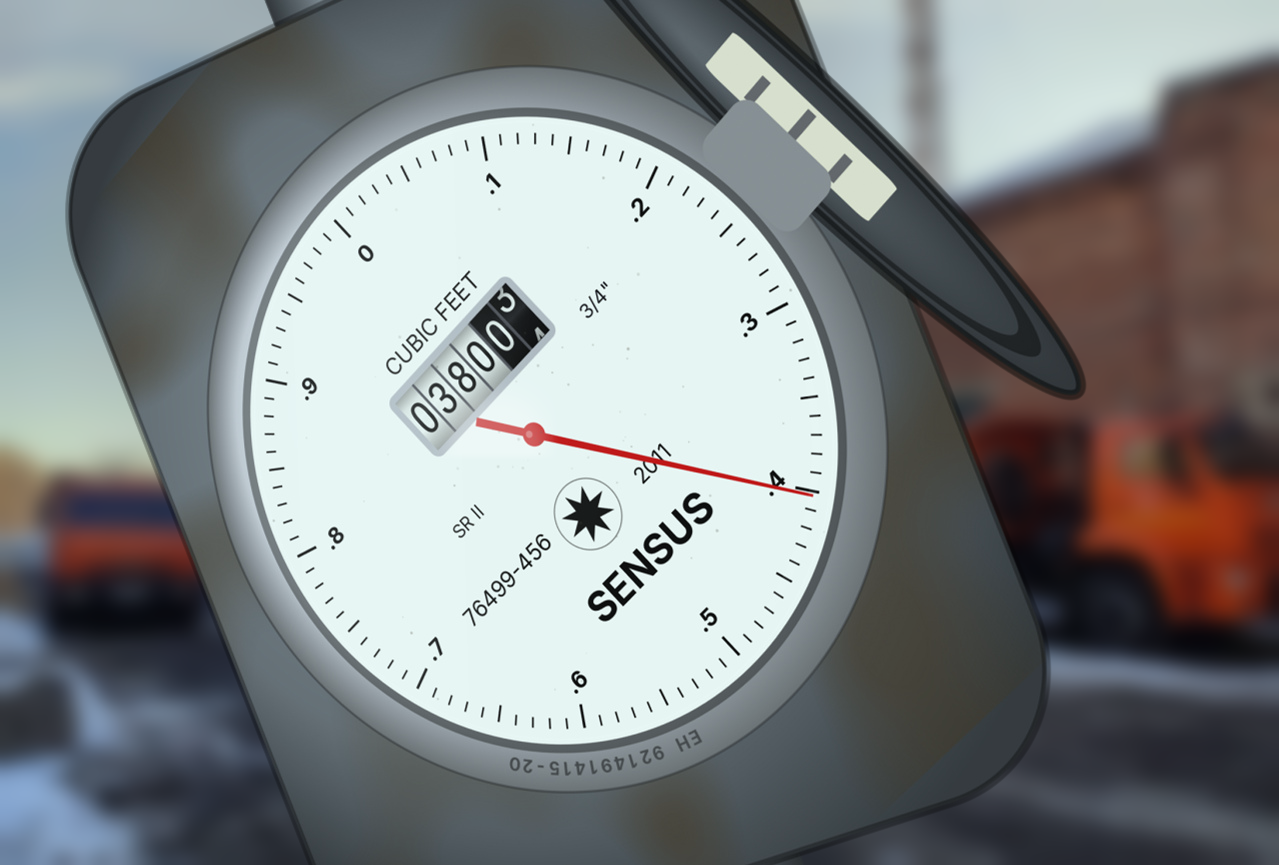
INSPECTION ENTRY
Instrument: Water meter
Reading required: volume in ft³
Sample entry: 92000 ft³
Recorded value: 38003.40 ft³
